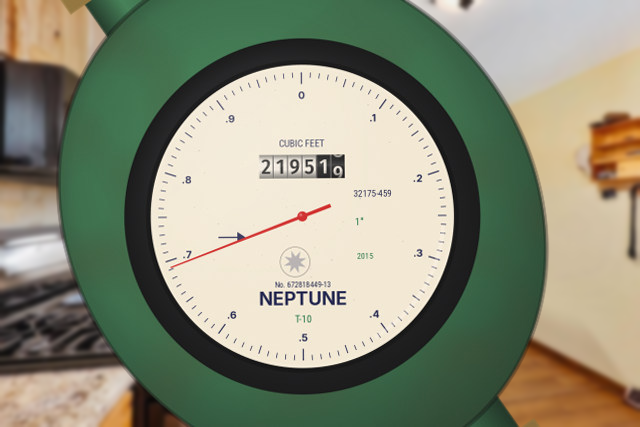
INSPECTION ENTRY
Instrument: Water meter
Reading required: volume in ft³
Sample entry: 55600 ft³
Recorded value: 219518.69 ft³
